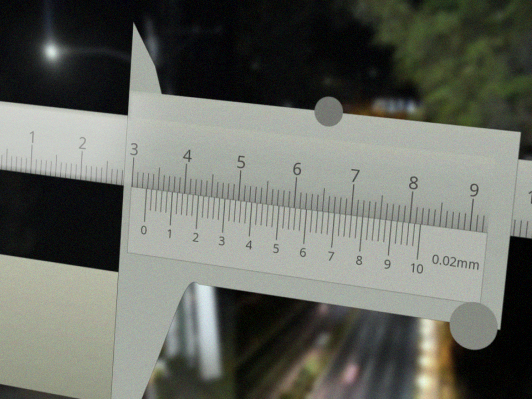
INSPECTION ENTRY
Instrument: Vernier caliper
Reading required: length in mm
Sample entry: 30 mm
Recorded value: 32.8 mm
